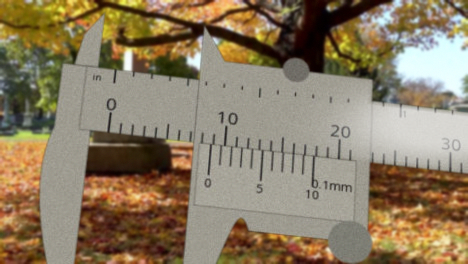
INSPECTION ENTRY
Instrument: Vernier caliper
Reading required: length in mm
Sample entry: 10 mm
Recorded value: 8.8 mm
